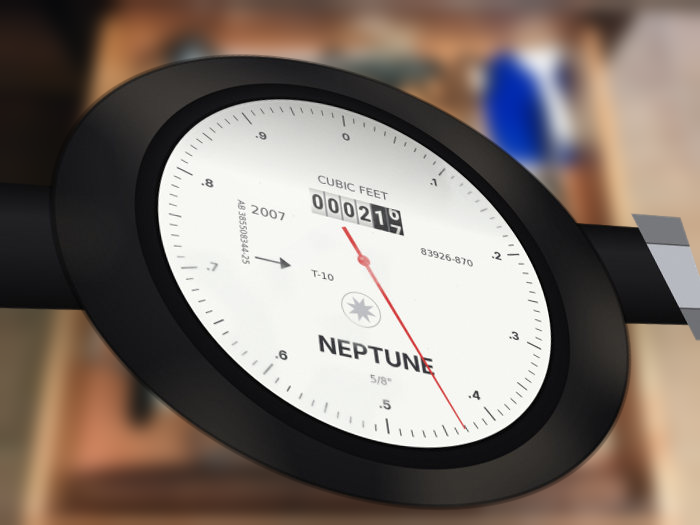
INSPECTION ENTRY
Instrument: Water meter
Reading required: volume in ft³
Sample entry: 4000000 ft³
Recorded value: 216.43 ft³
